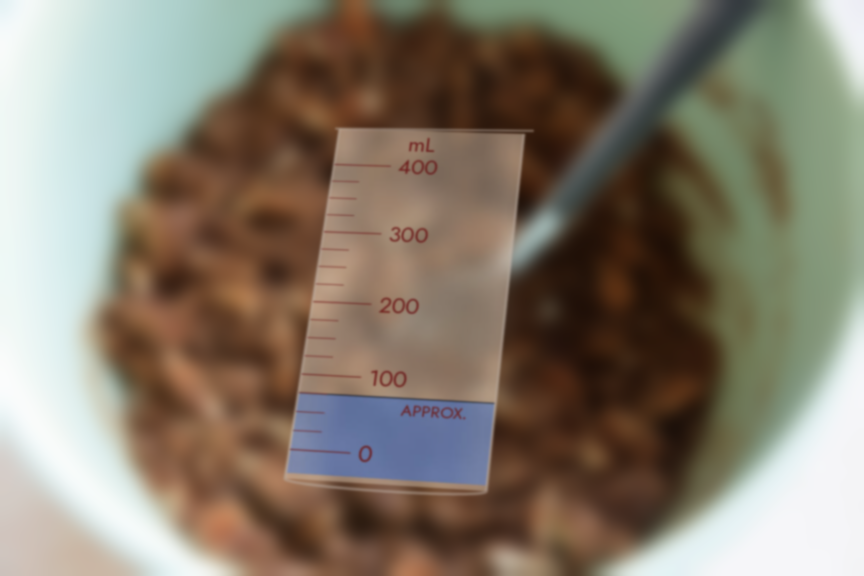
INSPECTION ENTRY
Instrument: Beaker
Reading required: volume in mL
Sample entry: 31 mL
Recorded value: 75 mL
